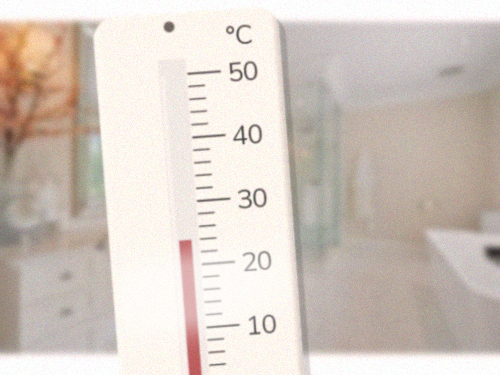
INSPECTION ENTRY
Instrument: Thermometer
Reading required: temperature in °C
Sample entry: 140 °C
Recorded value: 24 °C
